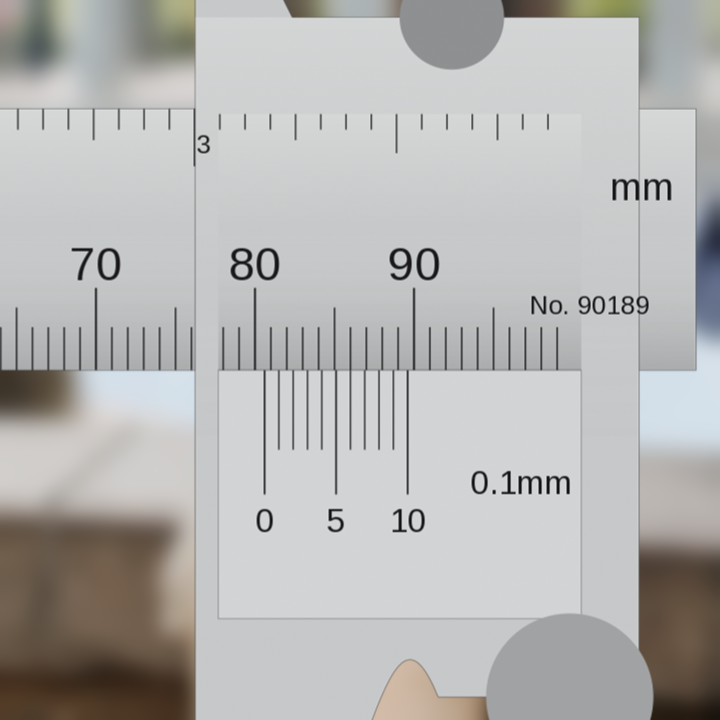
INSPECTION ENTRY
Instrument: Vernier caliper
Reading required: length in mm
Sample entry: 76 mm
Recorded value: 80.6 mm
